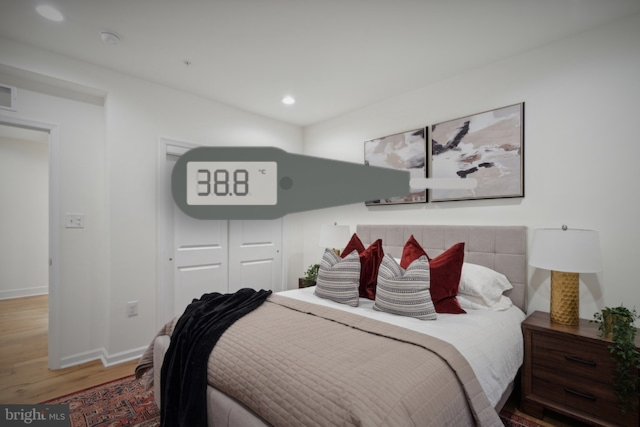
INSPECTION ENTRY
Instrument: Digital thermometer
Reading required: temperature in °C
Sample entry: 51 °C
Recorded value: 38.8 °C
